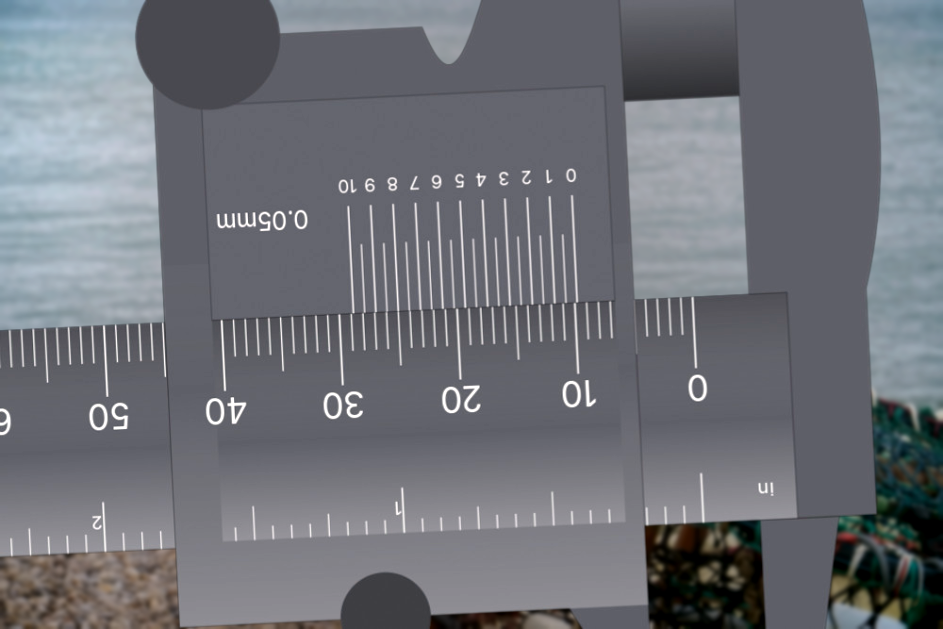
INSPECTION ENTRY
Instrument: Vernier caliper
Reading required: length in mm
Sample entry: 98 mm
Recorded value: 9.8 mm
